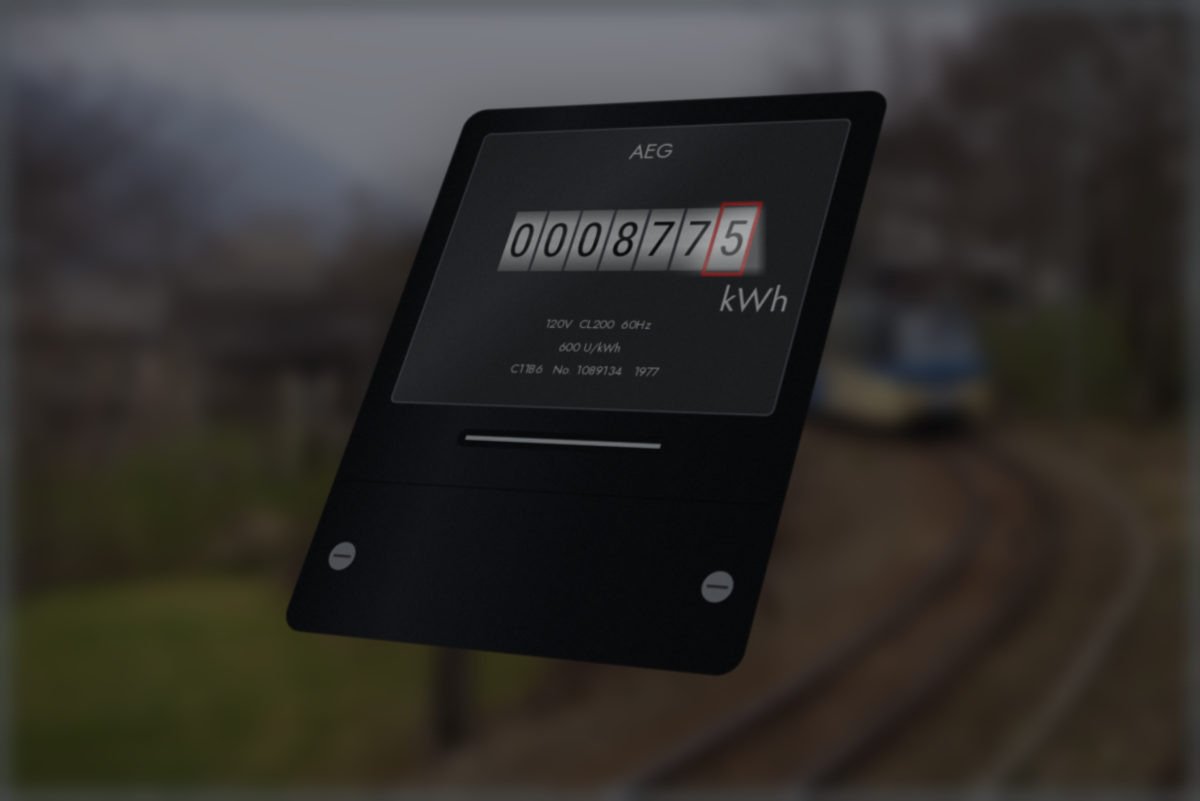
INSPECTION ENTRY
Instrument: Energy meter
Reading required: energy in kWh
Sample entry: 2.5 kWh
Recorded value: 877.5 kWh
